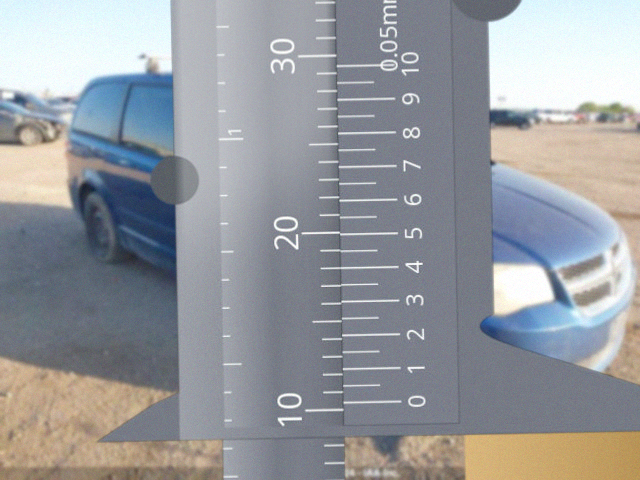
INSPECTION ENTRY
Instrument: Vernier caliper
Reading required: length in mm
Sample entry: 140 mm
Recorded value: 10.4 mm
